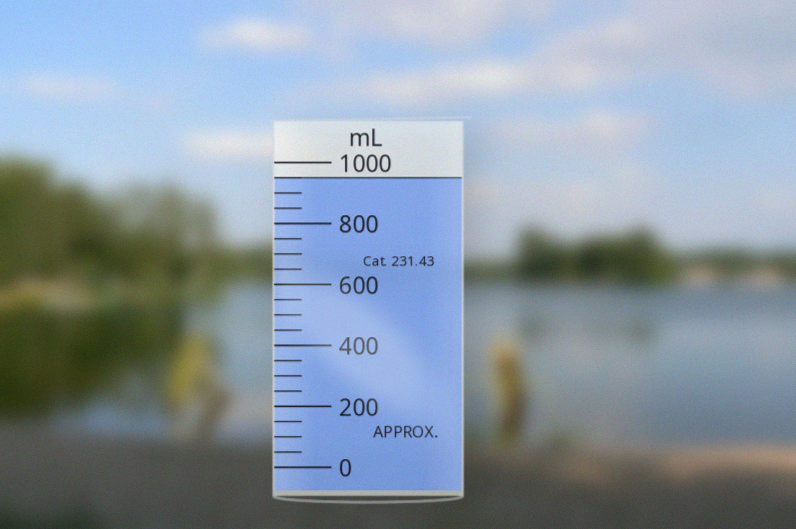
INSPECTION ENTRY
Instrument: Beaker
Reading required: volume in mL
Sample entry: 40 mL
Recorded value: 950 mL
